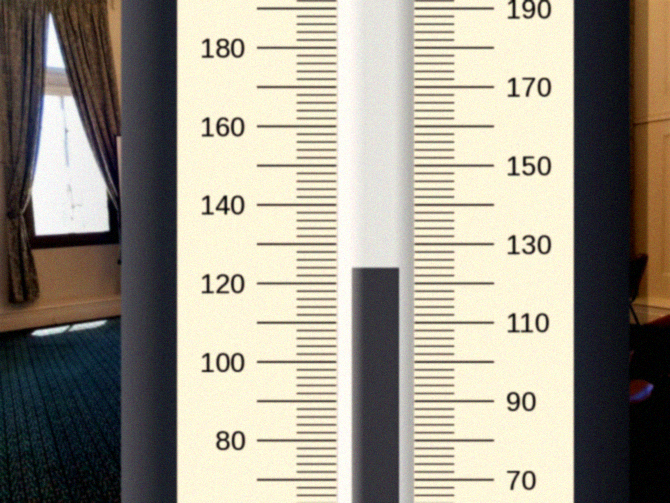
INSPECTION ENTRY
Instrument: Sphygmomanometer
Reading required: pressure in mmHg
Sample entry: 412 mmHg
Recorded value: 124 mmHg
